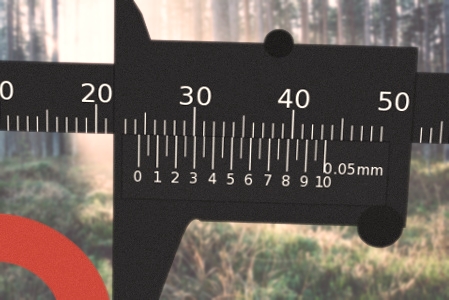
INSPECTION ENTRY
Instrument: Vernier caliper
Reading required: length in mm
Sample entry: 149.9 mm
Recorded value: 24.4 mm
